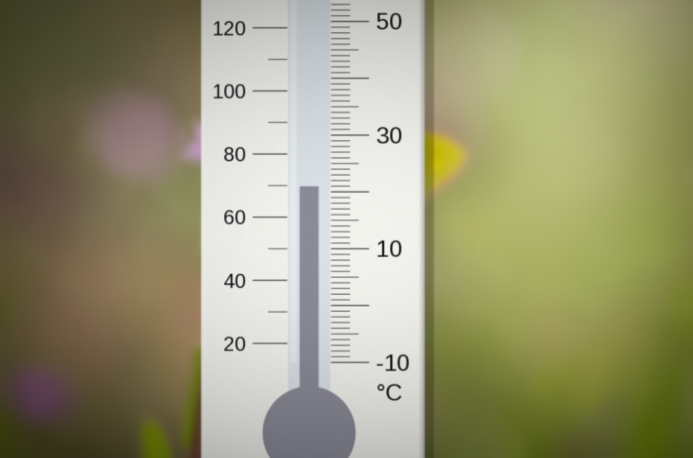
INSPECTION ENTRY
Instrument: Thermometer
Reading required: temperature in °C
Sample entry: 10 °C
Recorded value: 21 °C
